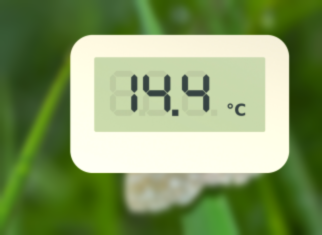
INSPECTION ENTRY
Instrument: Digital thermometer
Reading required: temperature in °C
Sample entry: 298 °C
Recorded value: 14.4 °C
